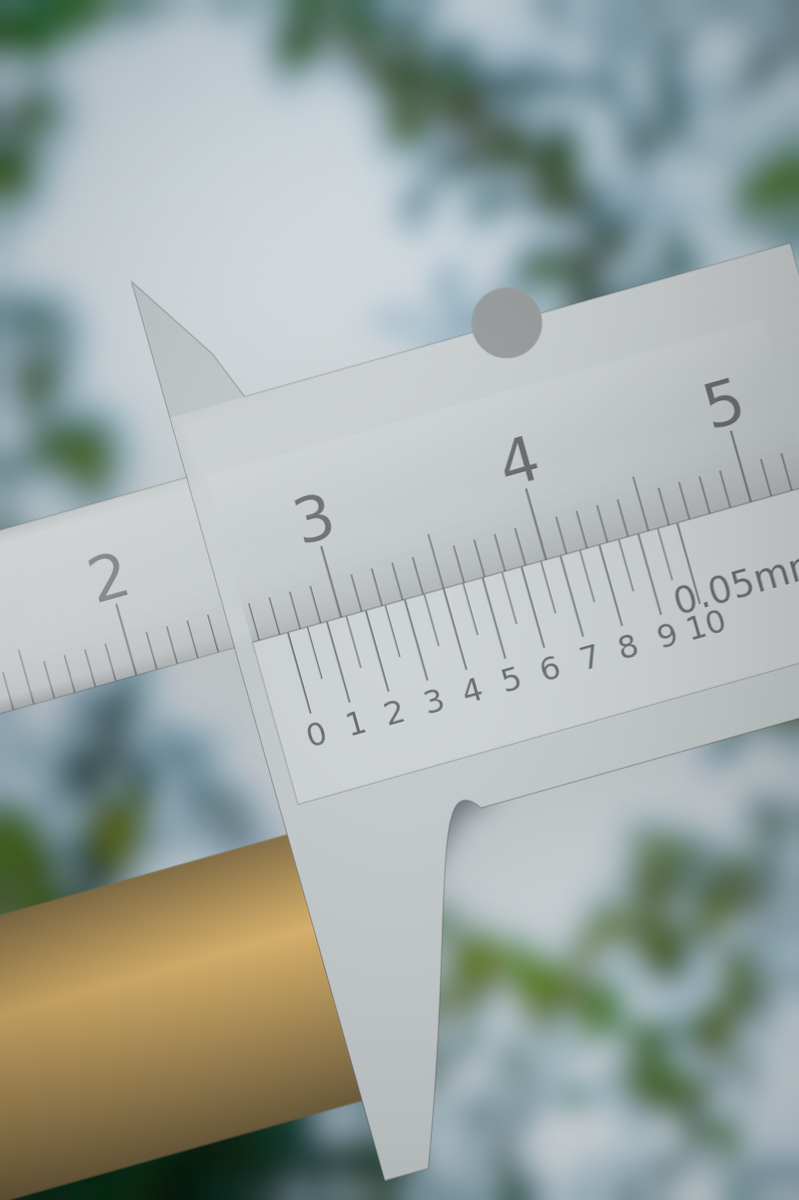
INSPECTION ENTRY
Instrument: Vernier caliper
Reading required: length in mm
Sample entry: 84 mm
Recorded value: 27.4 mm
